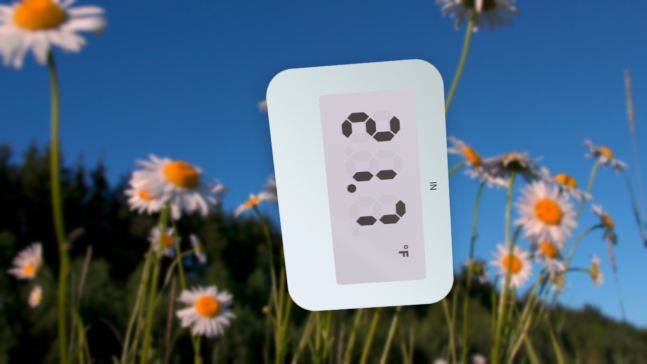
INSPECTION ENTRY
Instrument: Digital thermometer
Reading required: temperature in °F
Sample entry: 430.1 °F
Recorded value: 21.7 °F
